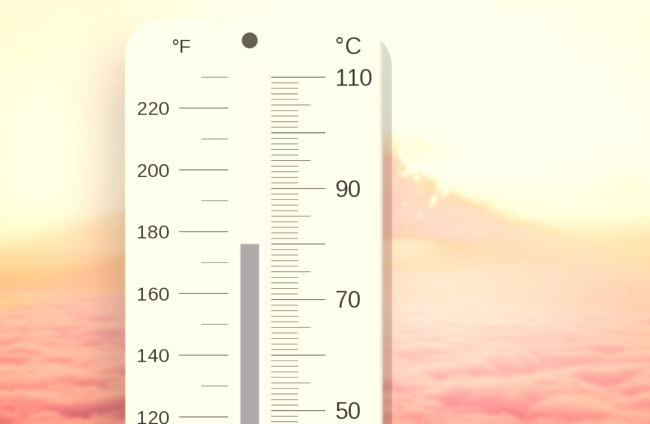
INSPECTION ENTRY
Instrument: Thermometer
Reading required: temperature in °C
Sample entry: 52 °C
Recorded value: 80 °C
